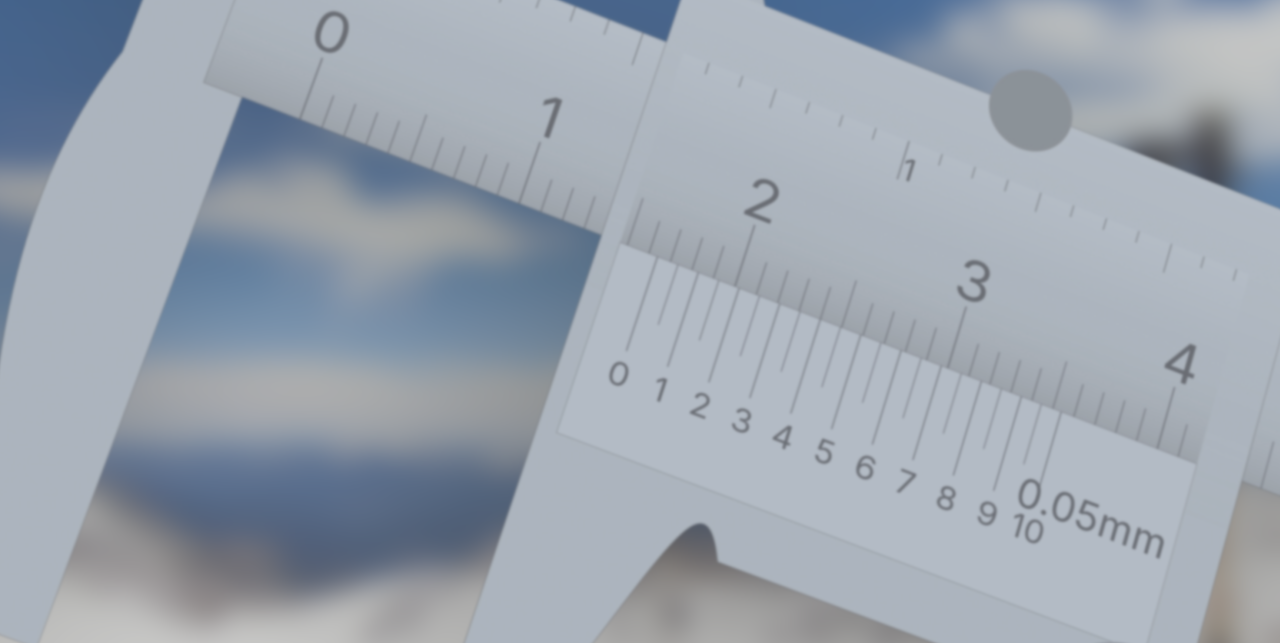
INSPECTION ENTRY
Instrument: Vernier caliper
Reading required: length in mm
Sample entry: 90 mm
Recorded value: 16.4 mm
